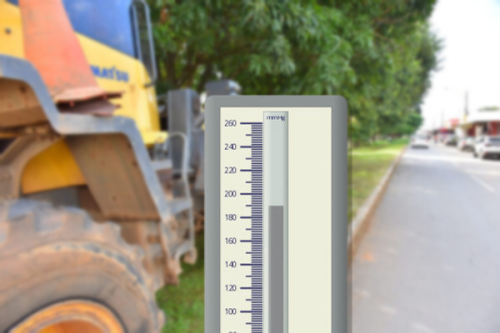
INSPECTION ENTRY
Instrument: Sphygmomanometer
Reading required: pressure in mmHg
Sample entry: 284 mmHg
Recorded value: 190 mmHg
